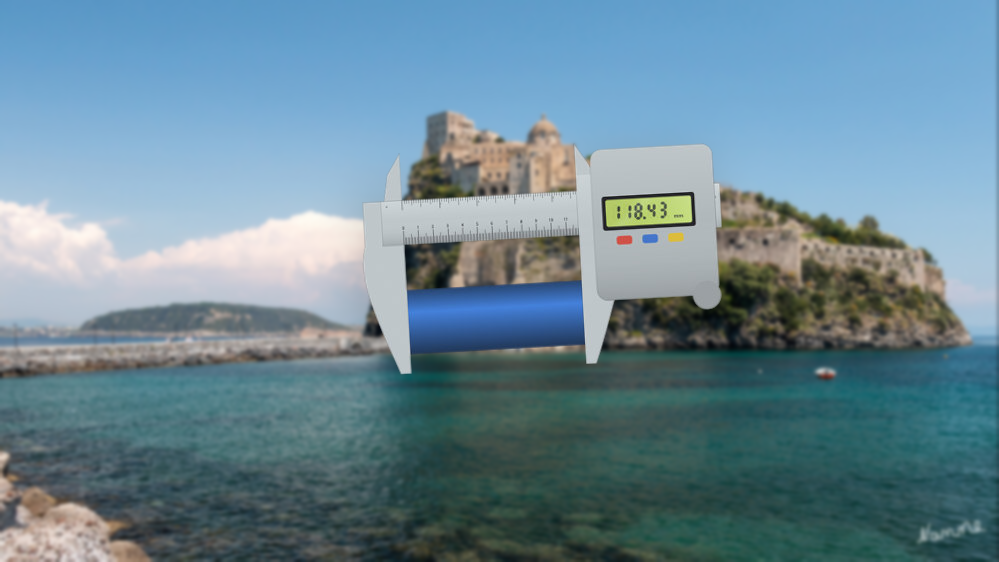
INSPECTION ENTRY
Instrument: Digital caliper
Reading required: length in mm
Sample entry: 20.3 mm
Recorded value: 118.43 mm
